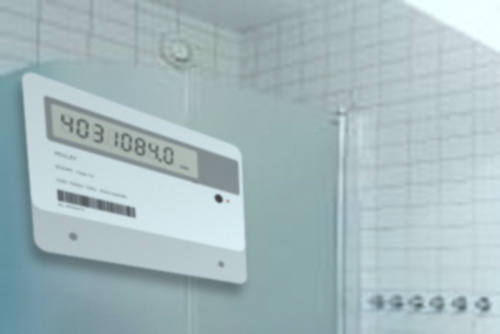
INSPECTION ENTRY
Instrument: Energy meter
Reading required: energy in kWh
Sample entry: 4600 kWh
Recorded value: 4031084.0 kWh
